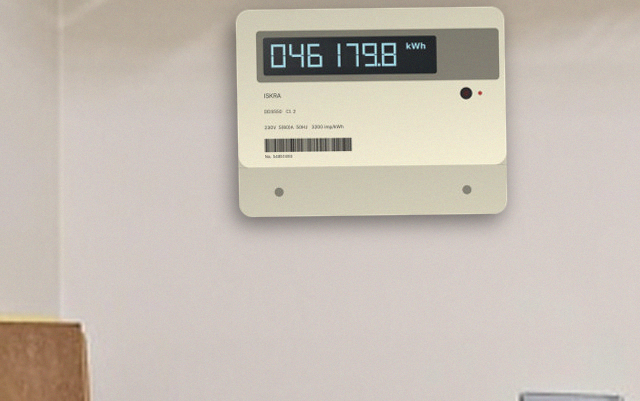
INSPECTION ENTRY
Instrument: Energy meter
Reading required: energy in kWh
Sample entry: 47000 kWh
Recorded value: 46179.8 kWh
